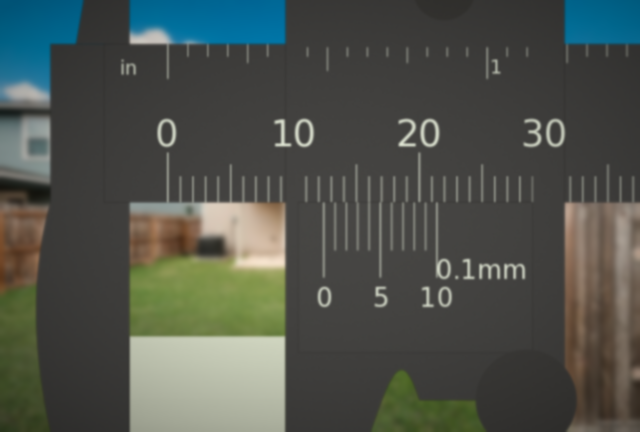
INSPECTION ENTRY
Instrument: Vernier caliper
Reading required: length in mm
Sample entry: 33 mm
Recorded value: 12.4 mm
